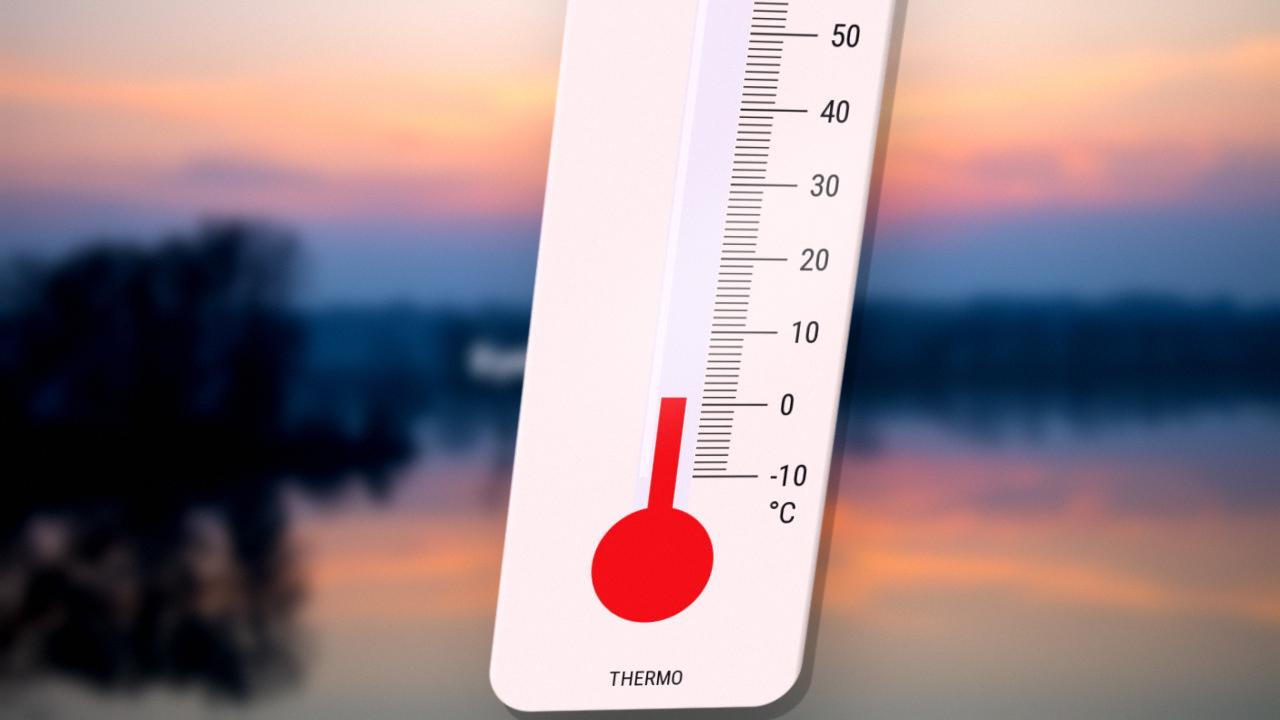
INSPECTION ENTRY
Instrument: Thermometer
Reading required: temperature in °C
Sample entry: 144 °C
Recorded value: 1 °C
